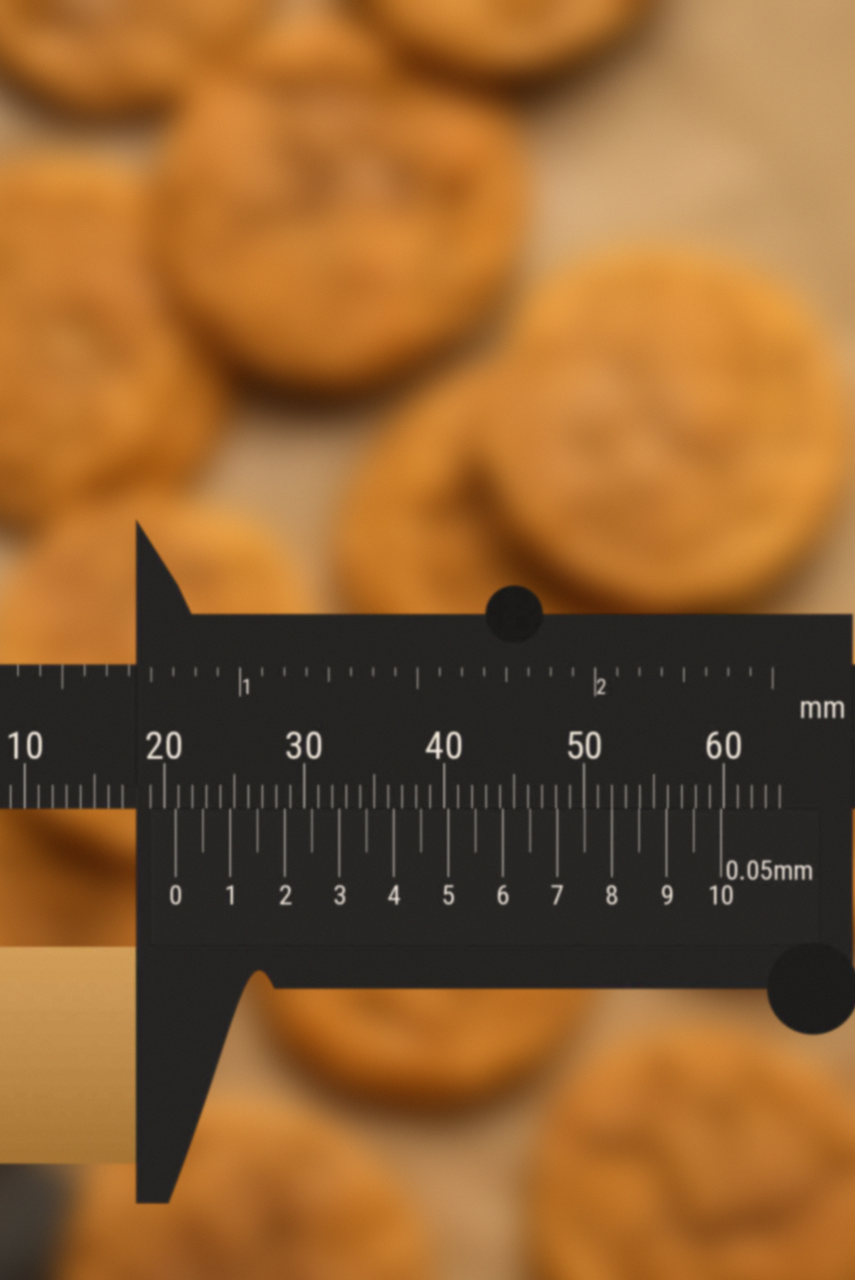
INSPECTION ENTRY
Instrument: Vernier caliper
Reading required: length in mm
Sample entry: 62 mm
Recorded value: 20.8 mm
